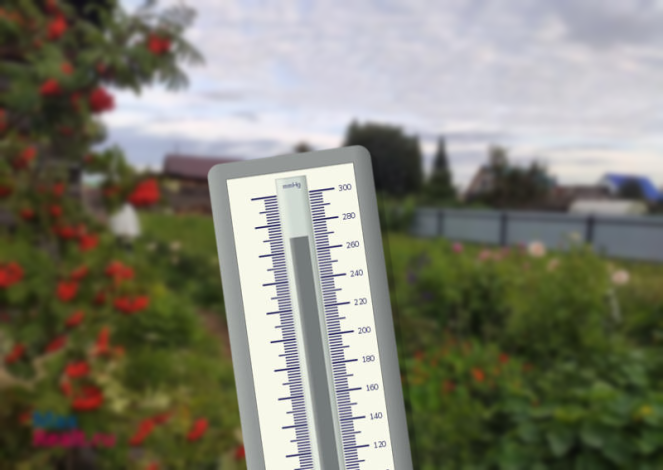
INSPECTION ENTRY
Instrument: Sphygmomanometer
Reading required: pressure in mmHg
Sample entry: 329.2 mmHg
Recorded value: 270 mmHg
